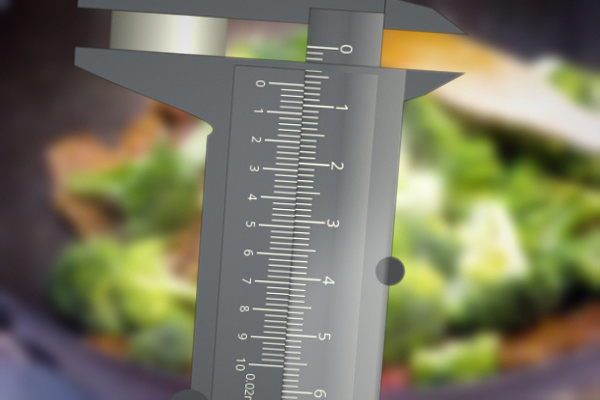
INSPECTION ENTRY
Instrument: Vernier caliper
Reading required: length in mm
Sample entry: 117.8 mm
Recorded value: 6.6 mm
